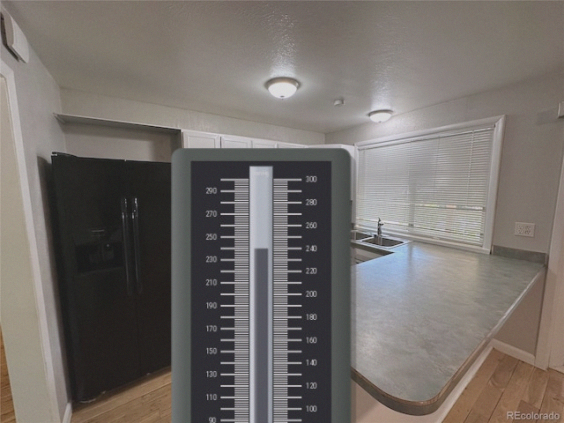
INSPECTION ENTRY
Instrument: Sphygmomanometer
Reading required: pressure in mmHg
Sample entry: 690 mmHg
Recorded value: 240 mmHg
